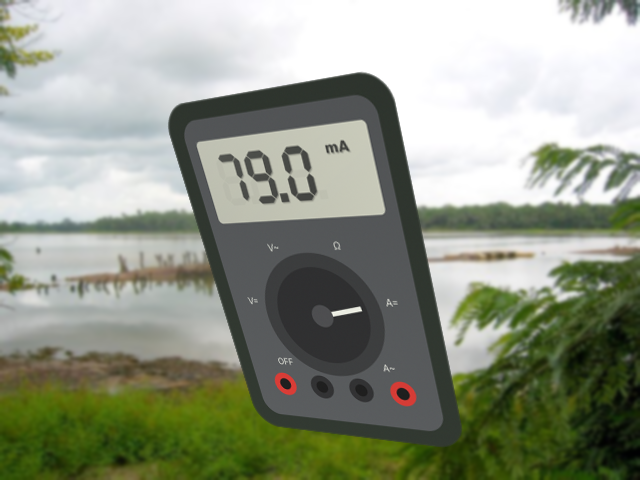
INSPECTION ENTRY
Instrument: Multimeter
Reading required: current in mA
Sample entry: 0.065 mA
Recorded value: 79.0 mA
